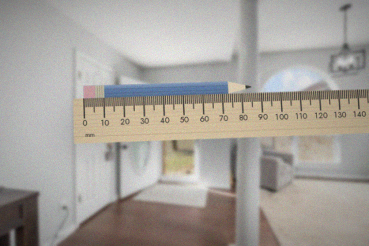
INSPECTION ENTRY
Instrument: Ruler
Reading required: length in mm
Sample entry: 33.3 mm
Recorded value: 85 mm
